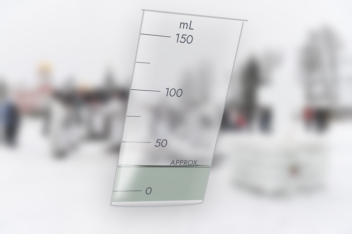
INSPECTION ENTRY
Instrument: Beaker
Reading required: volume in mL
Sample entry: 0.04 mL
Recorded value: 25 mL
